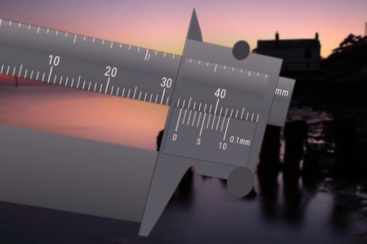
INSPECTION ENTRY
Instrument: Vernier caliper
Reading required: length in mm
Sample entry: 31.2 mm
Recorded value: 33.8 mm
